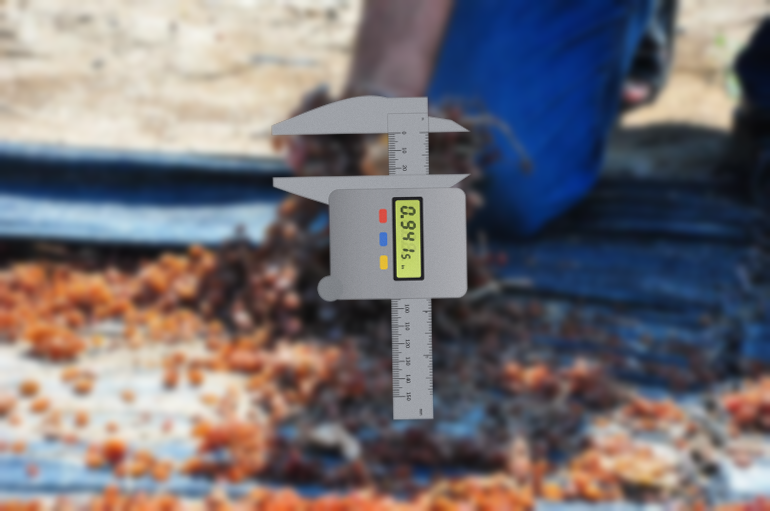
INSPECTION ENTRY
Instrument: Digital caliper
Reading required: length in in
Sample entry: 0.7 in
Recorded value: 0.9415 in
